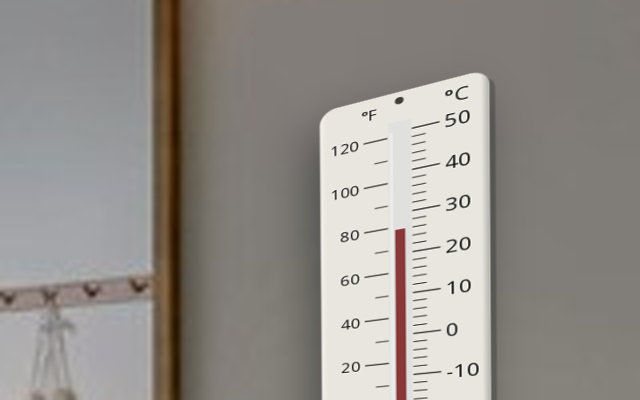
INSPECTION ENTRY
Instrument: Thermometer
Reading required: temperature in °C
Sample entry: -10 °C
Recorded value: 26 °C
